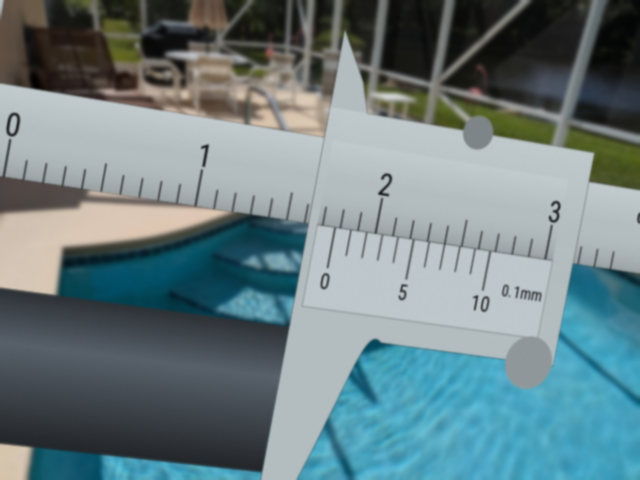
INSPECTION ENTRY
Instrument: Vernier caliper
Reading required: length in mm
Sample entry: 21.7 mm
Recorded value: 17.7 mm
